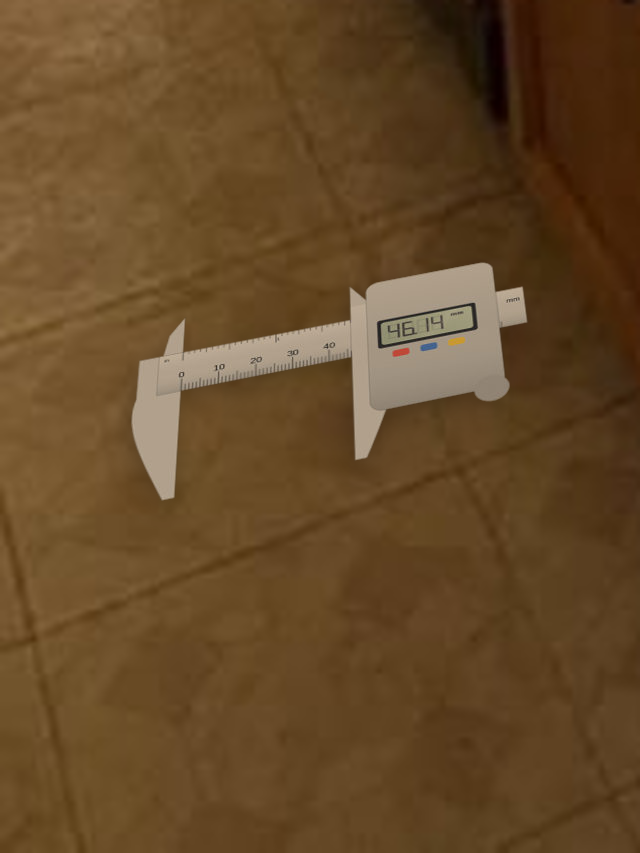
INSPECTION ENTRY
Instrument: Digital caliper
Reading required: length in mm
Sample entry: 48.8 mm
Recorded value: 46.14 mm
